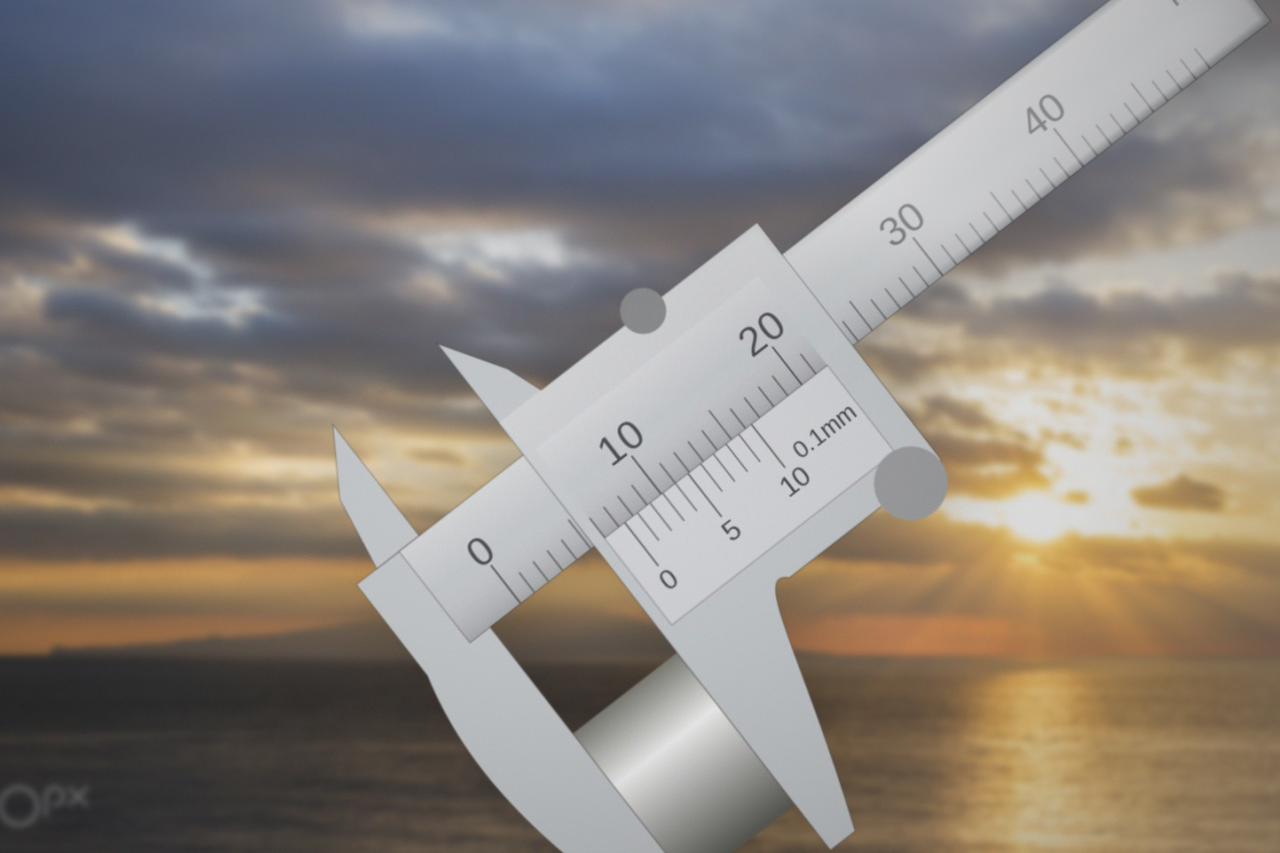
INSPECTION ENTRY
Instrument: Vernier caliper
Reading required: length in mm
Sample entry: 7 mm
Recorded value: 7.4 mm
